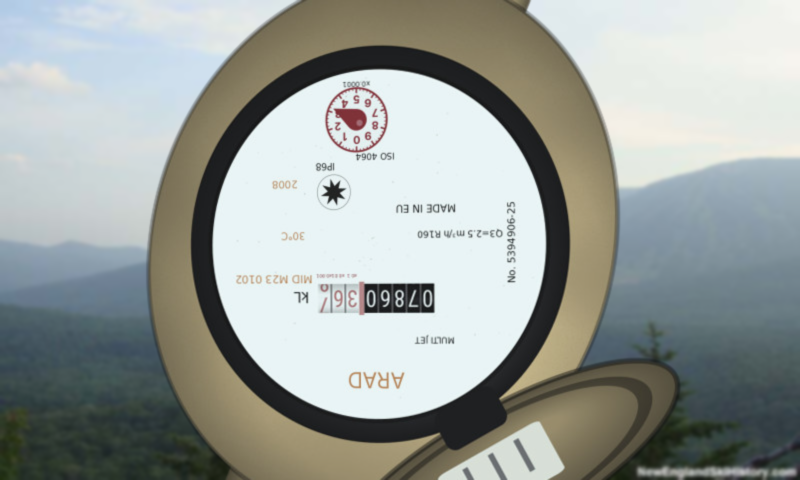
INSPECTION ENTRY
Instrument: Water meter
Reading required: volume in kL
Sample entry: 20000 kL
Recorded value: 7860.3673 kL
